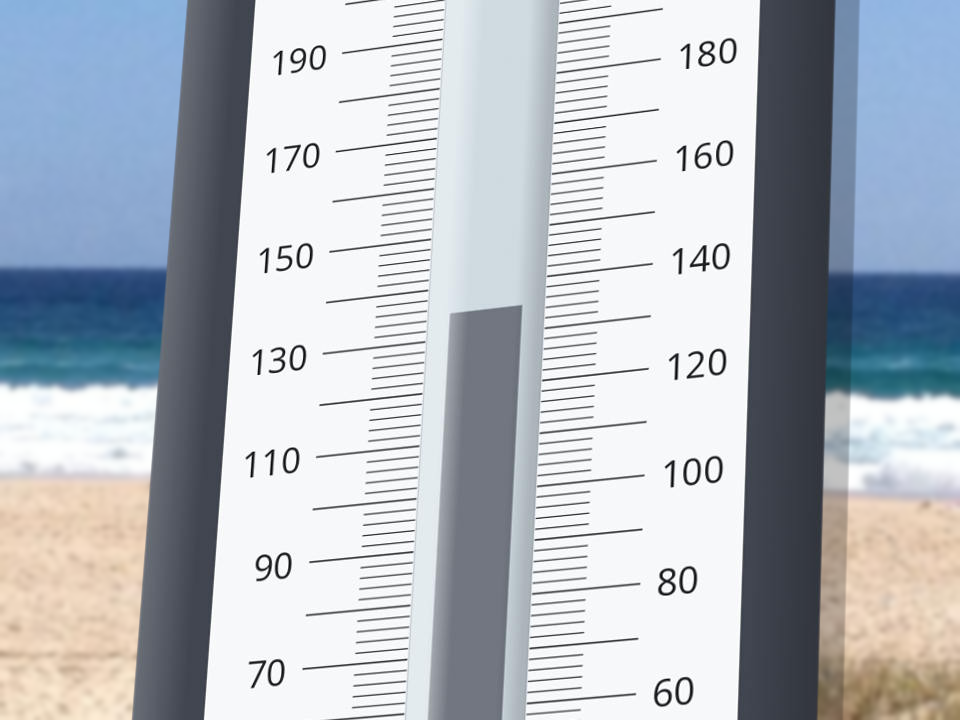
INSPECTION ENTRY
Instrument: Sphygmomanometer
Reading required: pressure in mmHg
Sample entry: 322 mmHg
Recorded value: 135 mmHg
